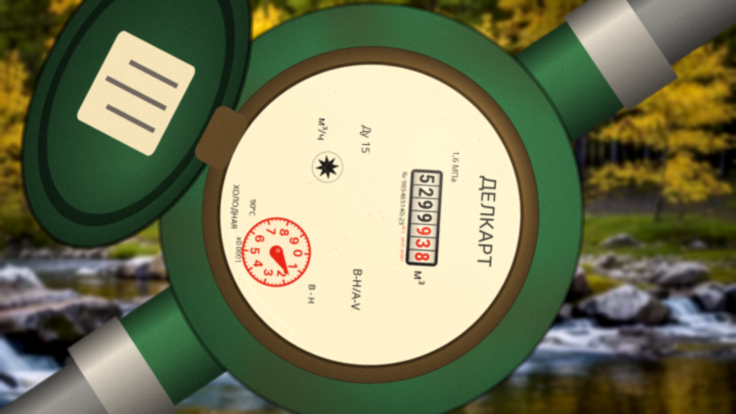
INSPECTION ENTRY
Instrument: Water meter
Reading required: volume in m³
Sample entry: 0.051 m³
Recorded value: 5299.9381 m³
